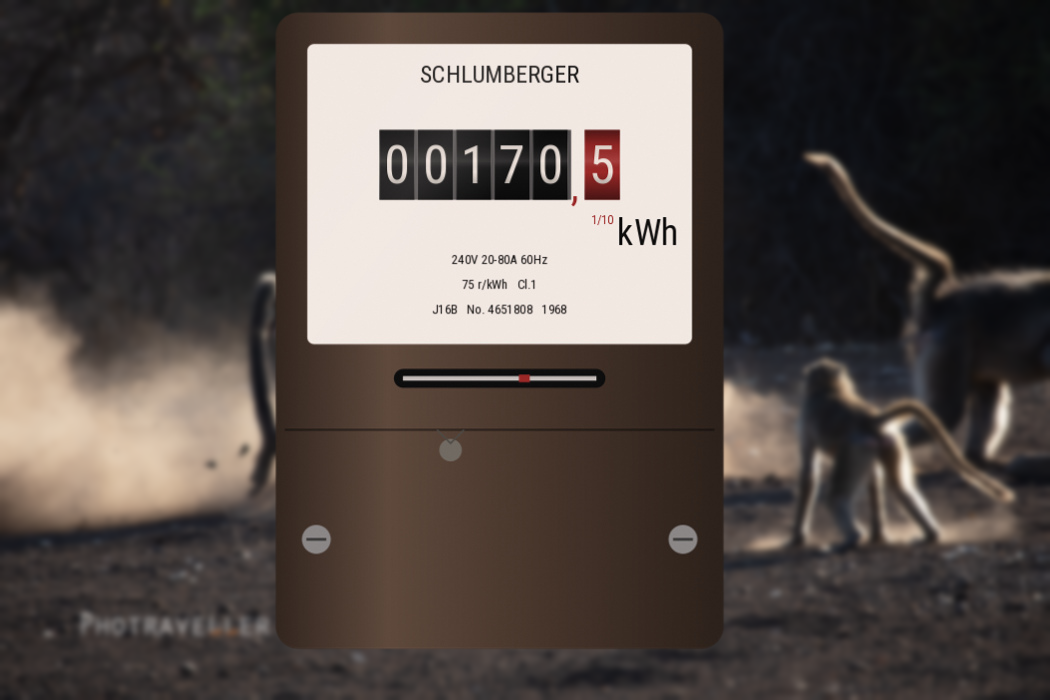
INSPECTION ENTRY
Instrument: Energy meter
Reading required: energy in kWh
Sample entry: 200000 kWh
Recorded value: 170.5 kWh
